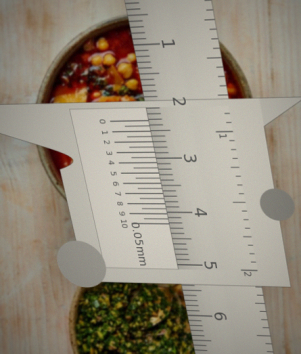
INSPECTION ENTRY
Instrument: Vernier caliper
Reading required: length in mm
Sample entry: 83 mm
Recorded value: 23.2 mm
